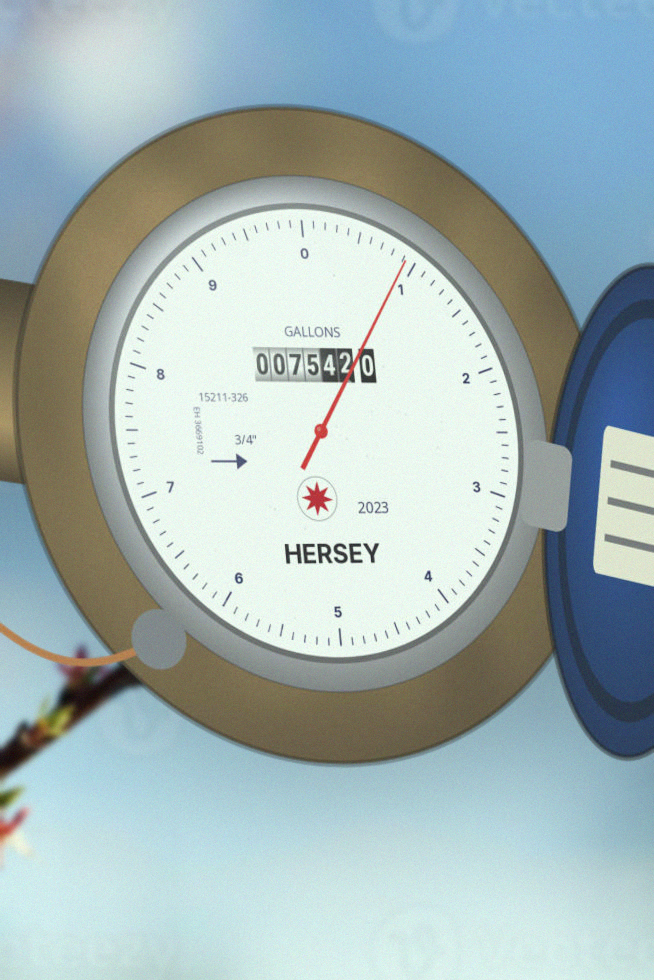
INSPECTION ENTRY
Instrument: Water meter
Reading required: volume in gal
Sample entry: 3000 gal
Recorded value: 75420.9 gal
